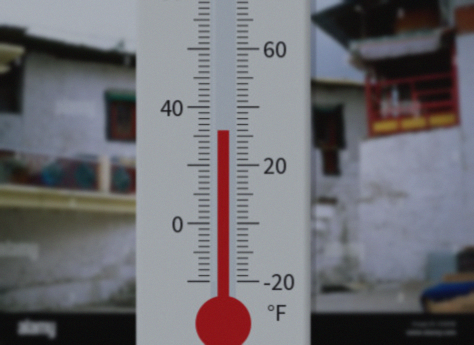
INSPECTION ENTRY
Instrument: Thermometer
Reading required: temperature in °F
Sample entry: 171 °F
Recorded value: 32 °F
